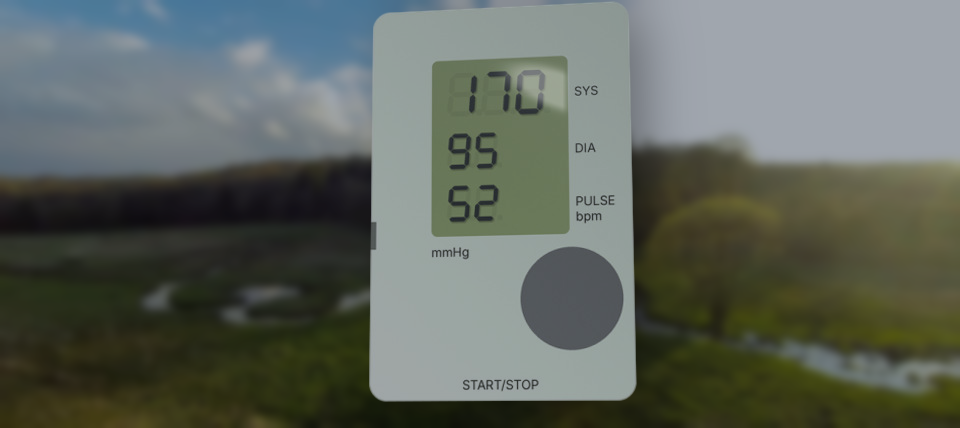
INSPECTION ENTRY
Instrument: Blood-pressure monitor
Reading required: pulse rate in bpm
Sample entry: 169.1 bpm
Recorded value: 52 bpm
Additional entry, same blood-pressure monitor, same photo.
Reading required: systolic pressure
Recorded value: 170 mmHg
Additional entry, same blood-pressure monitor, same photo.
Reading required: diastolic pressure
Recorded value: 95 mmHg
